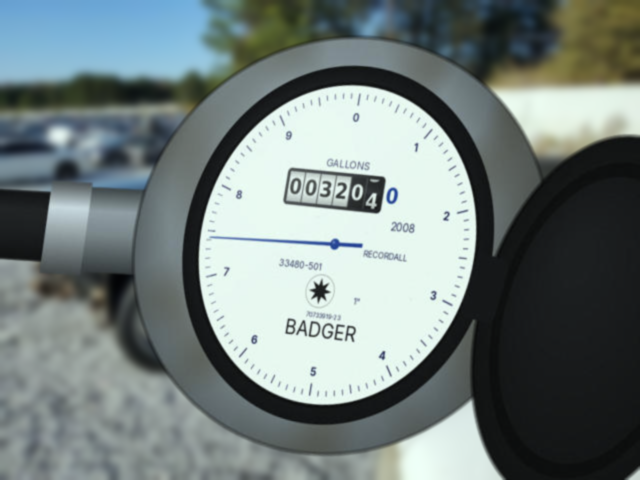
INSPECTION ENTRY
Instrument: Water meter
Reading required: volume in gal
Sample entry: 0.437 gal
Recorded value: 32037.4 gal
